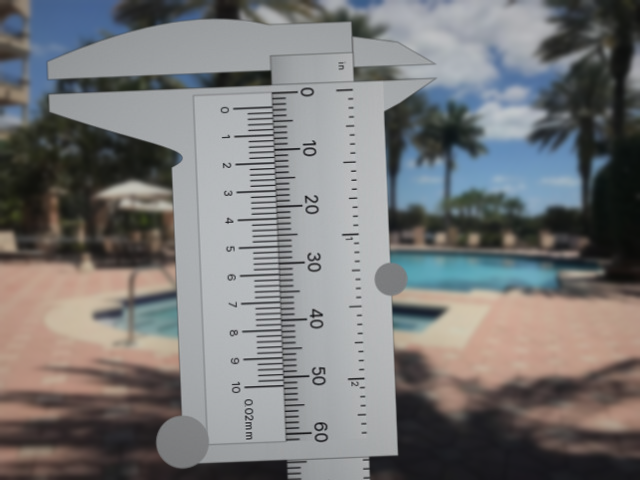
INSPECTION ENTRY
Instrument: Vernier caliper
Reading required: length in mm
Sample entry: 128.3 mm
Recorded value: 2.5 mm
